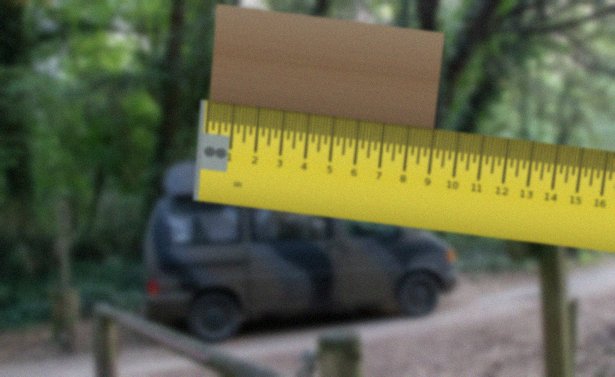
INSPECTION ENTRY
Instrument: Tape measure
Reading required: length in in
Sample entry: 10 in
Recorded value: 9 in
